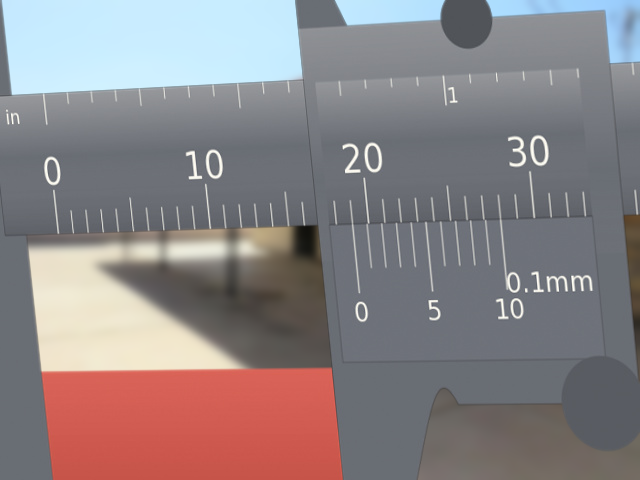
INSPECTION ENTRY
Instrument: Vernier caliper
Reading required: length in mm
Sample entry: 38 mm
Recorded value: 19.0 mm
